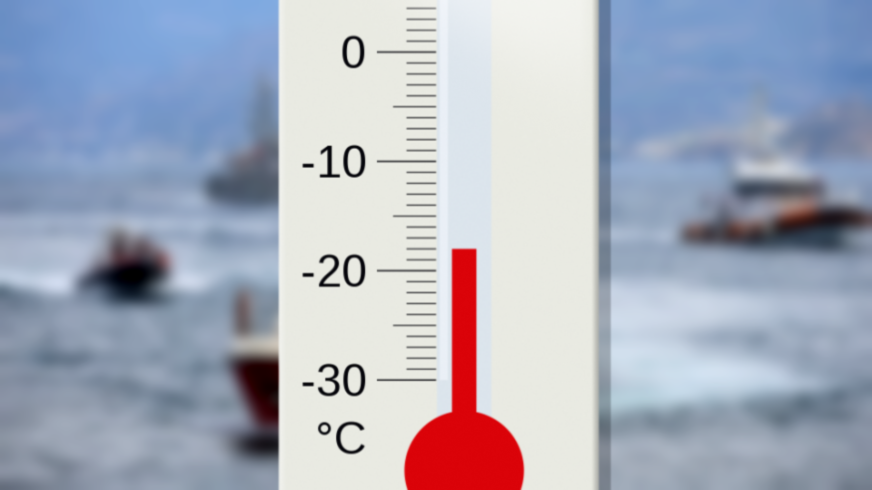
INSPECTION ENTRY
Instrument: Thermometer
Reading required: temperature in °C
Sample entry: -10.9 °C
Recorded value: -18 °C
